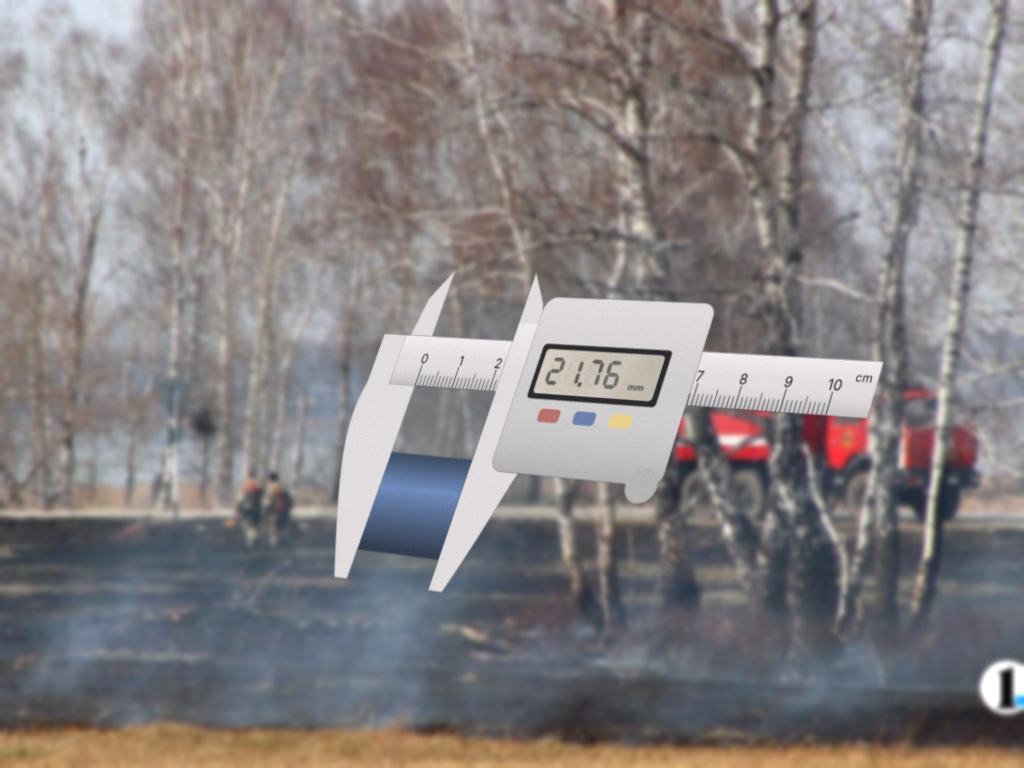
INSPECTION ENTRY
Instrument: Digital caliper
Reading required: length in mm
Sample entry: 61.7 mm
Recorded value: 21.76 mm
